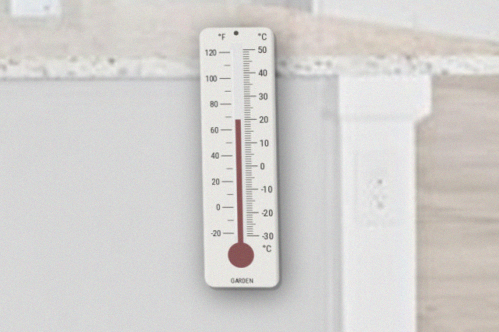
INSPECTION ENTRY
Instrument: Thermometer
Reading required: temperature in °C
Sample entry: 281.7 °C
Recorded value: 20 °C
